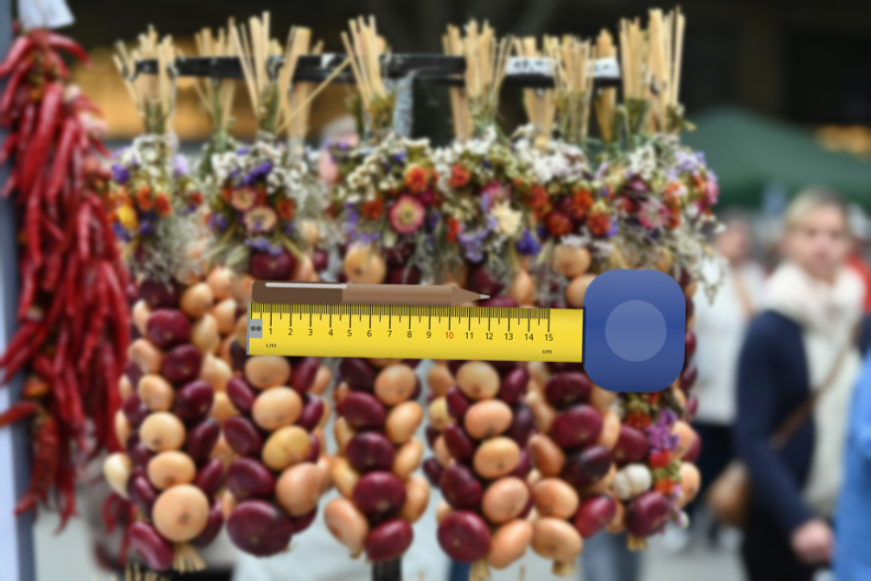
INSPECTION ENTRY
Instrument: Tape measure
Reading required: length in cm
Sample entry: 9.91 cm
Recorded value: 12 cm
